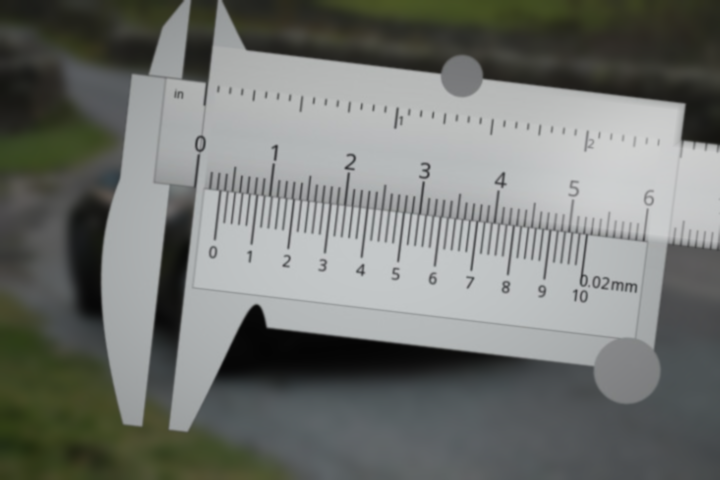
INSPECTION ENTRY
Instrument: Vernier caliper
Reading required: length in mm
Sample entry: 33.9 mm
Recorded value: 3.4 mm
